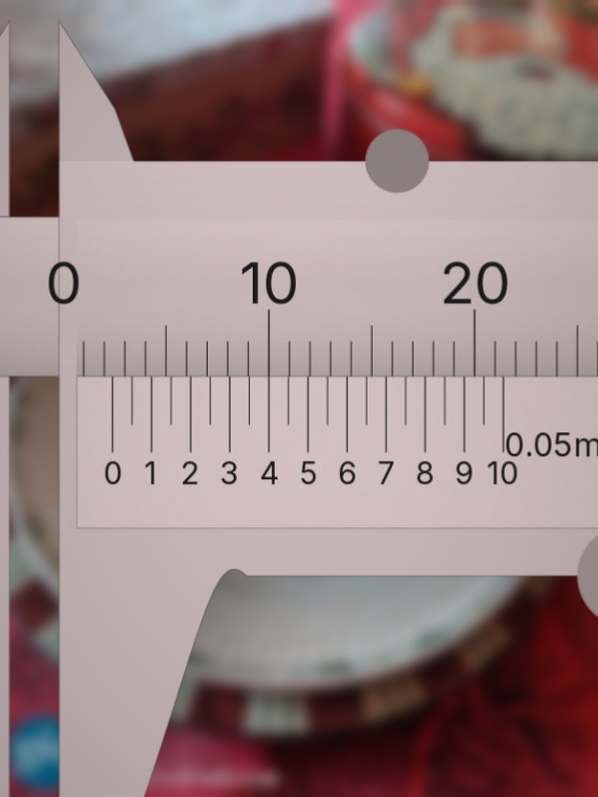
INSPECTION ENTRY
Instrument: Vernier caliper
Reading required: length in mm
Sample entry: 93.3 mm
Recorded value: 2.4 mm
